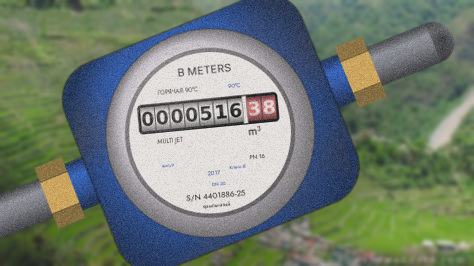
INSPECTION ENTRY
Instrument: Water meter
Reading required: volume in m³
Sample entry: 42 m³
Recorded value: 516.38 m³
